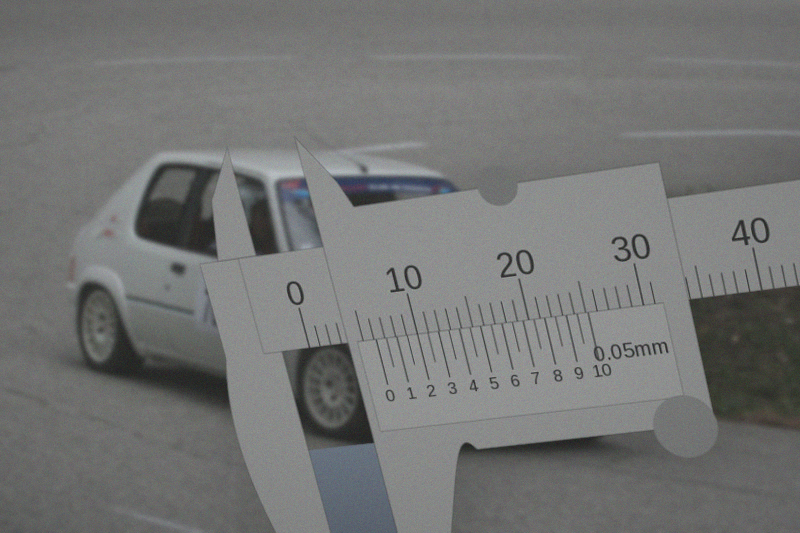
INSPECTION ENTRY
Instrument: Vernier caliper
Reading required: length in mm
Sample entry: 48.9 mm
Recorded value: 6.2 mm
